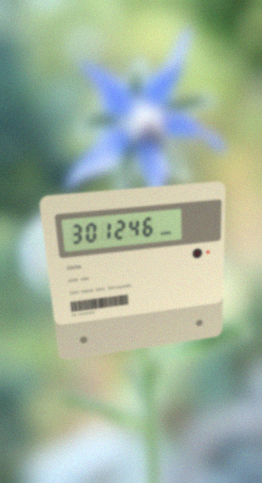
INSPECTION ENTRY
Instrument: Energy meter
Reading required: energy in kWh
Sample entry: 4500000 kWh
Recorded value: 301246 kWh
